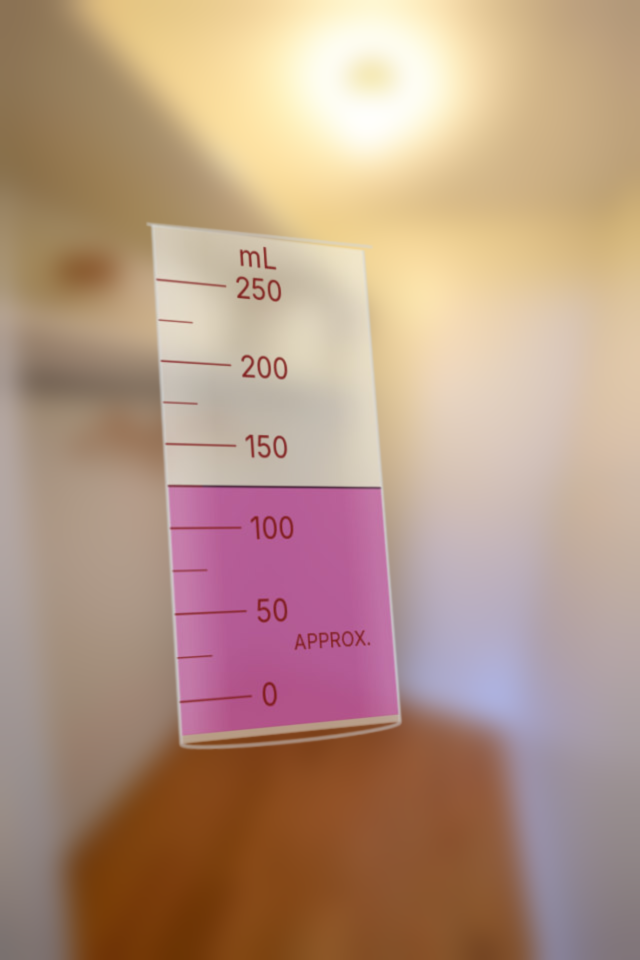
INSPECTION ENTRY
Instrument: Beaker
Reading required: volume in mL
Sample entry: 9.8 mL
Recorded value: 125 mL
